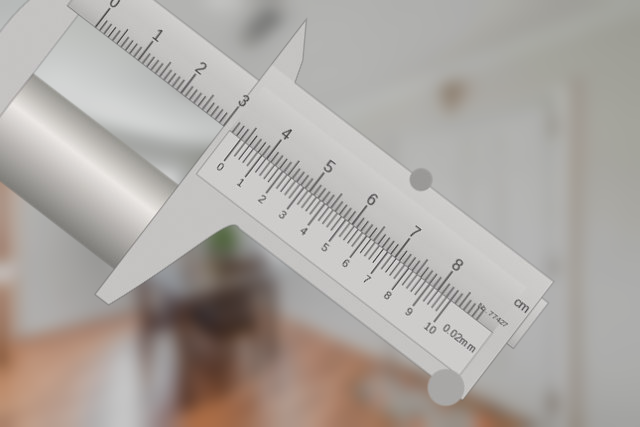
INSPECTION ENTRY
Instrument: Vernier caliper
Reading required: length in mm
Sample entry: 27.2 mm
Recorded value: 34.0 mm
